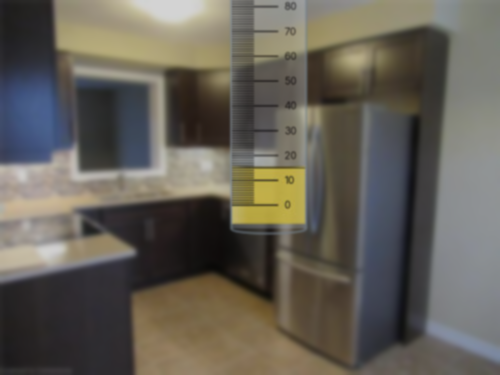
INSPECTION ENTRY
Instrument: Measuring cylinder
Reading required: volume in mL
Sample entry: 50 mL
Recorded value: 15 mL
